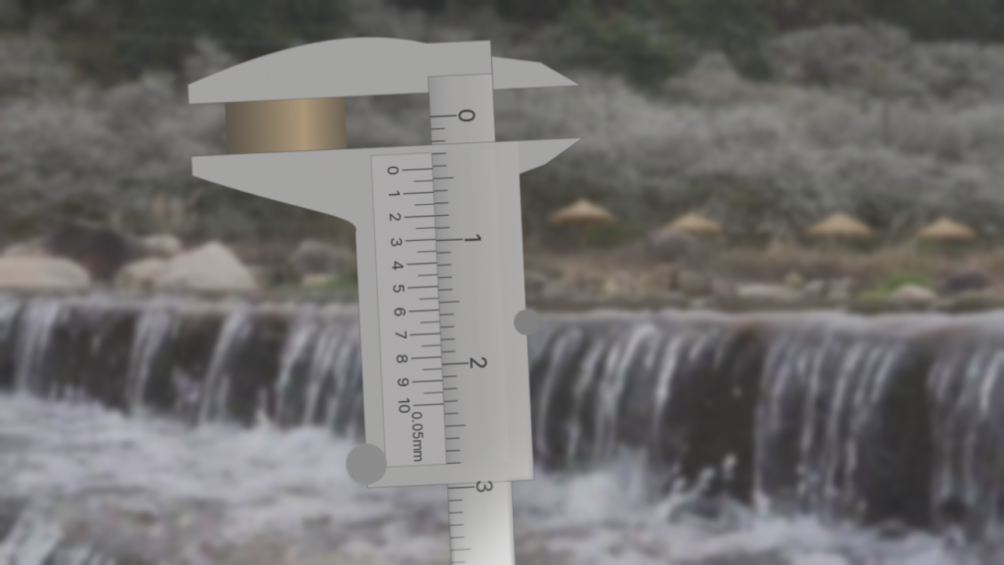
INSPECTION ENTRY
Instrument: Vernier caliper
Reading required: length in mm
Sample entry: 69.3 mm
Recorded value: 4.2 mm
